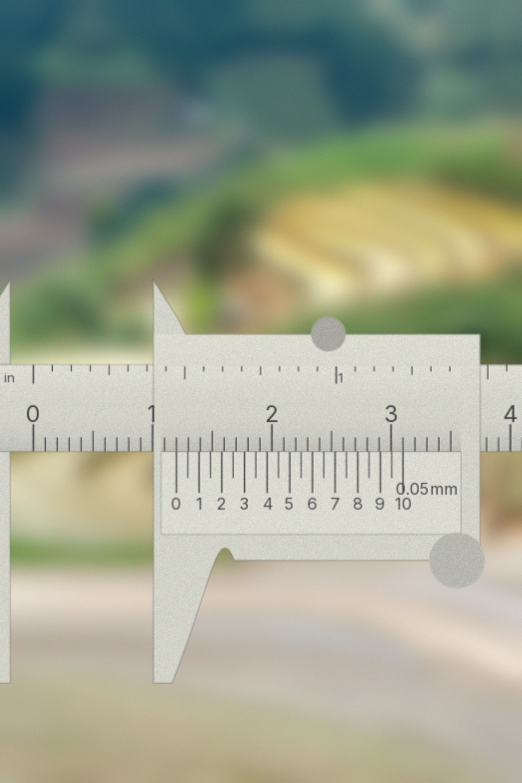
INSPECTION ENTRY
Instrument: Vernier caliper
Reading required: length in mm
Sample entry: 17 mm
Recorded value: 12.0 mm
